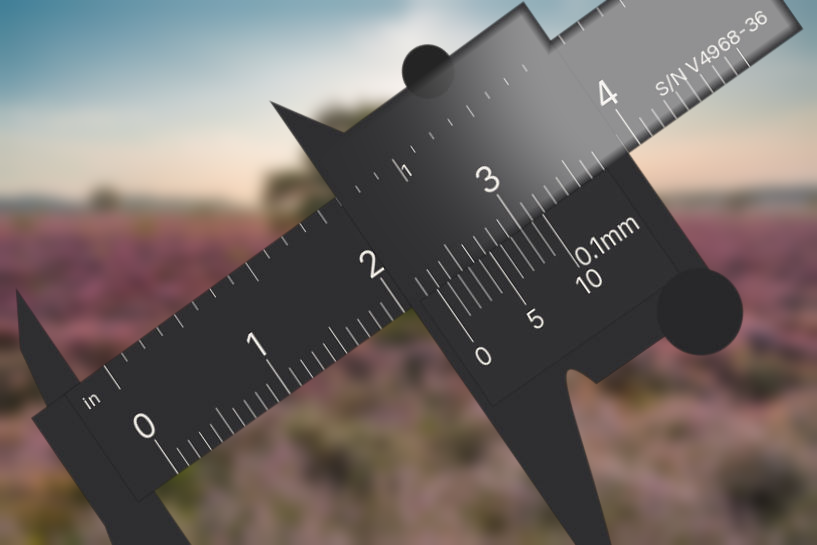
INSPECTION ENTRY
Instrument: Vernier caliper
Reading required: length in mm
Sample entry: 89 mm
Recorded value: 22.8 mm
